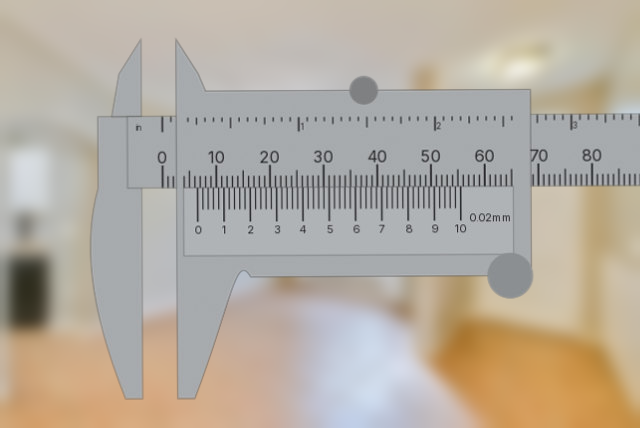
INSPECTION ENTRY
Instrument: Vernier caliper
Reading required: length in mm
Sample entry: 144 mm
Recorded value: 6.5 mm
